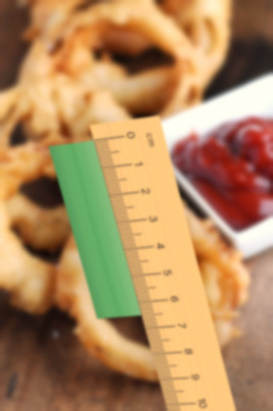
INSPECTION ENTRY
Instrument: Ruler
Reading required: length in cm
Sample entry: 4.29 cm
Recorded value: 6.5 cm
